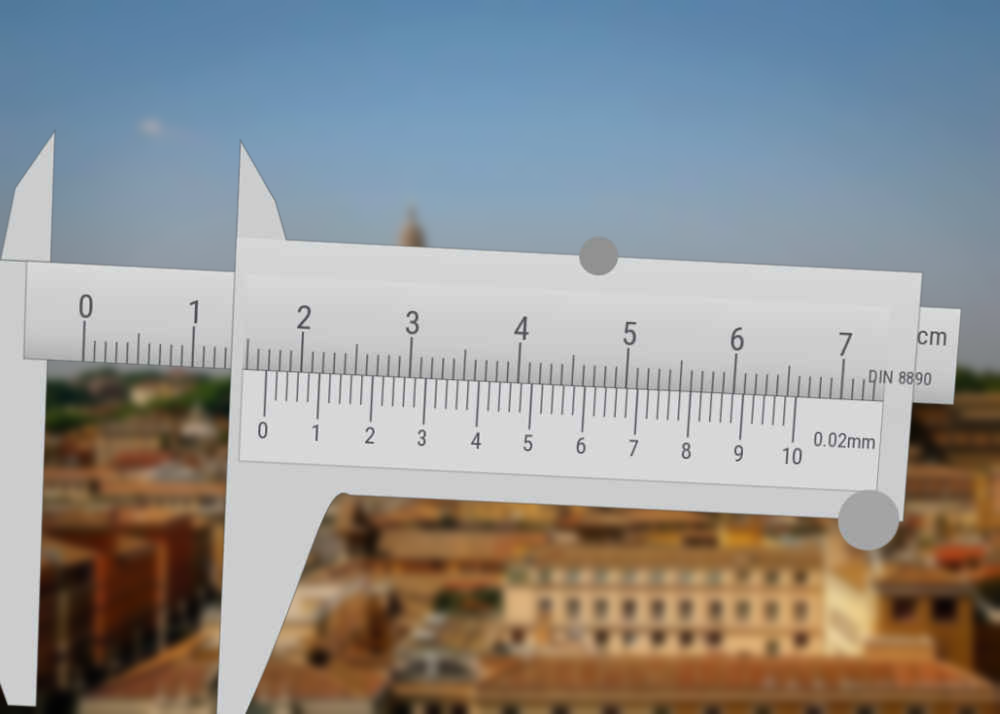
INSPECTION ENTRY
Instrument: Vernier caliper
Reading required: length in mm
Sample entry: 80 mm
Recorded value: 16.8 mm
